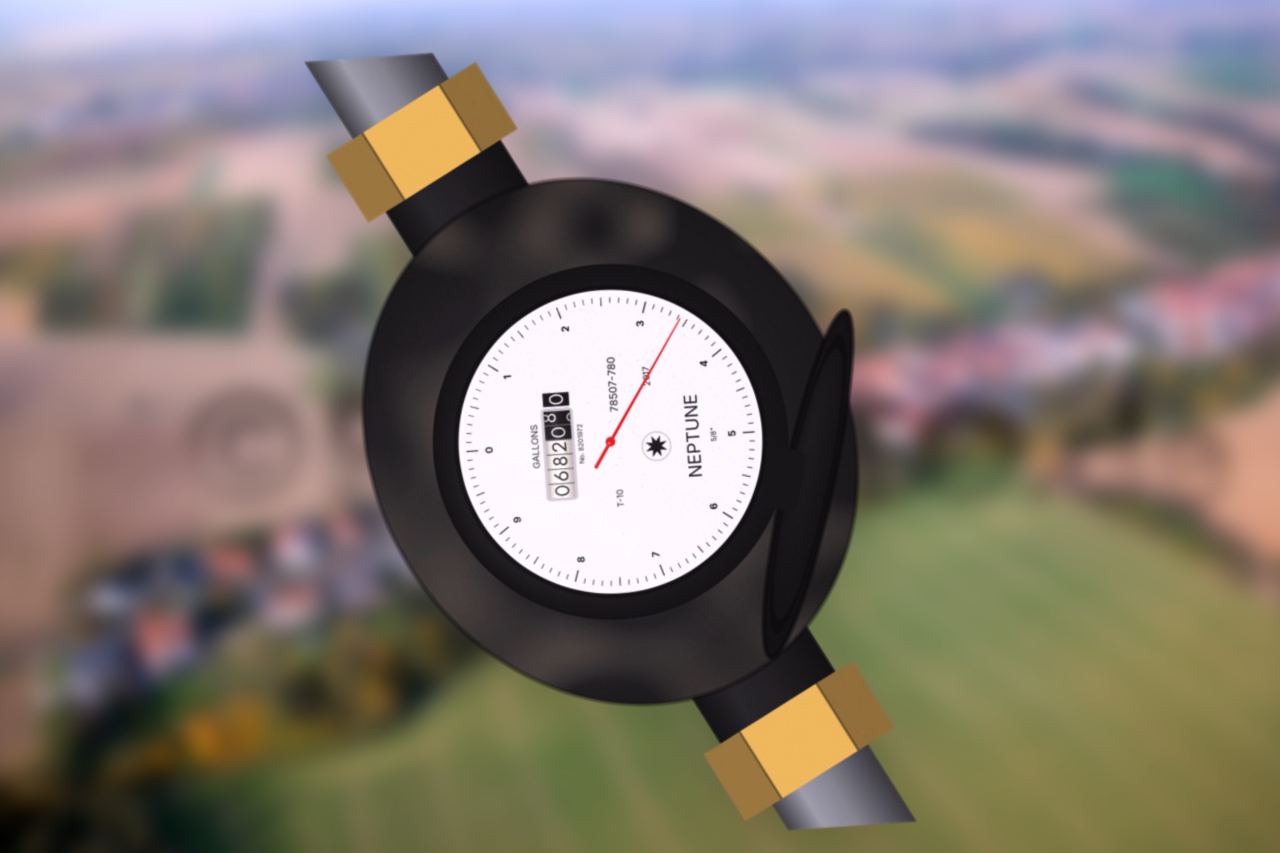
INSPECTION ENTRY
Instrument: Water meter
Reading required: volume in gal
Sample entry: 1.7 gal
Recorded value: 682083.4 gal
